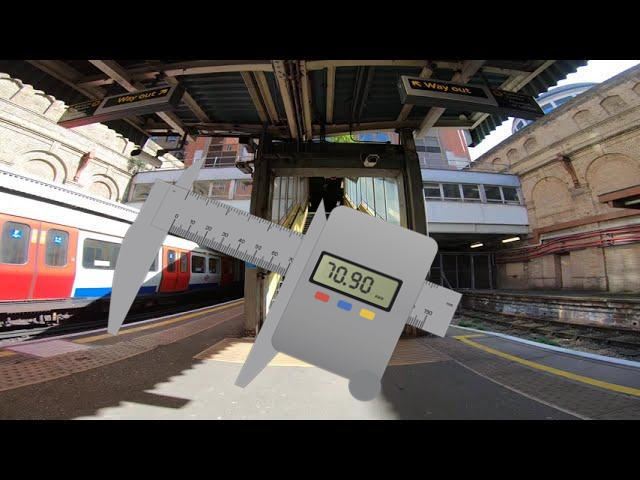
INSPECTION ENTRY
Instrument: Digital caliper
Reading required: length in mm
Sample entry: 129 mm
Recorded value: 70.90 mm
